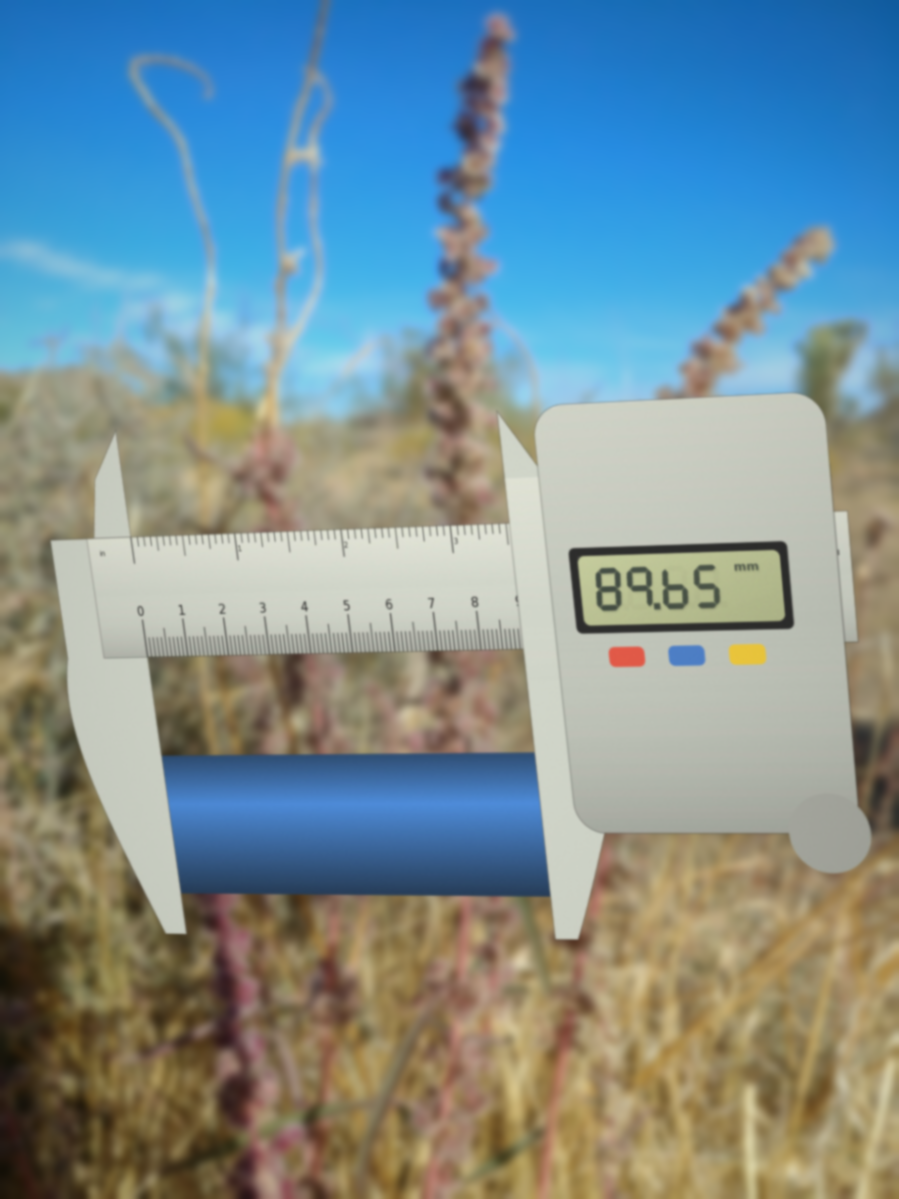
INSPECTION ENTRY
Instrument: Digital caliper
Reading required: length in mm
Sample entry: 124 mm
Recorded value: 89.65 mm
